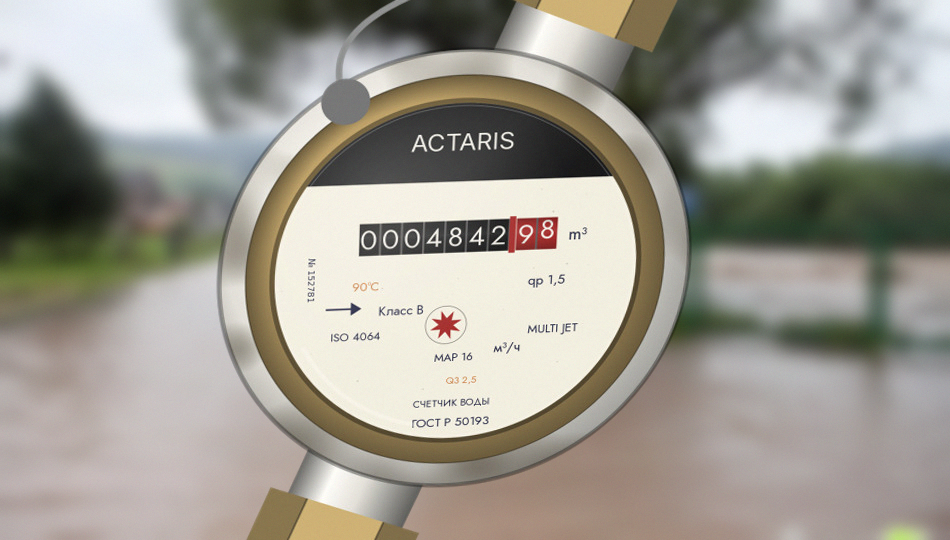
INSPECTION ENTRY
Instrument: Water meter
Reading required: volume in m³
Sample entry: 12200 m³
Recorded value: 4842.98 m³
